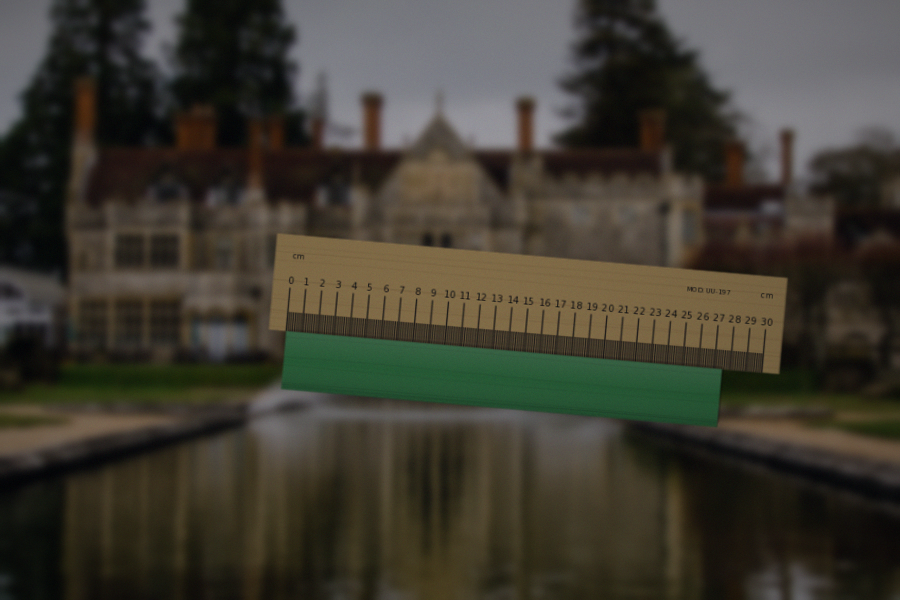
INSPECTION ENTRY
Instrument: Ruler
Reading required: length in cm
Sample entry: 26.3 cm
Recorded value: 27.5 cm
